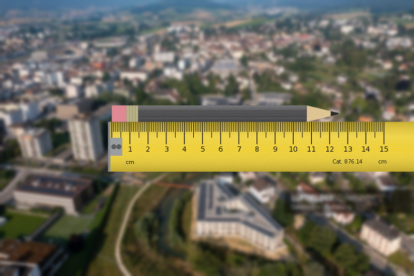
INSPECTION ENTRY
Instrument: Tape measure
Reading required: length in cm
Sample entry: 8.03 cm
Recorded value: 12.5 cm
